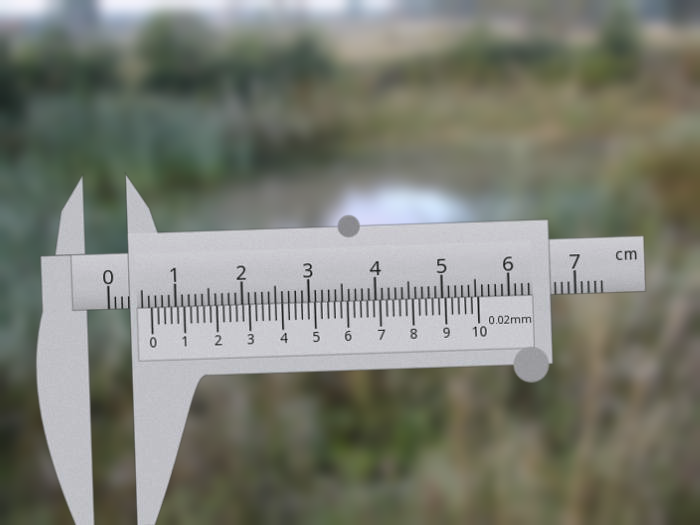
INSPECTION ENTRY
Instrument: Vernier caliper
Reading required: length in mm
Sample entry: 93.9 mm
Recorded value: 6.4 mm
